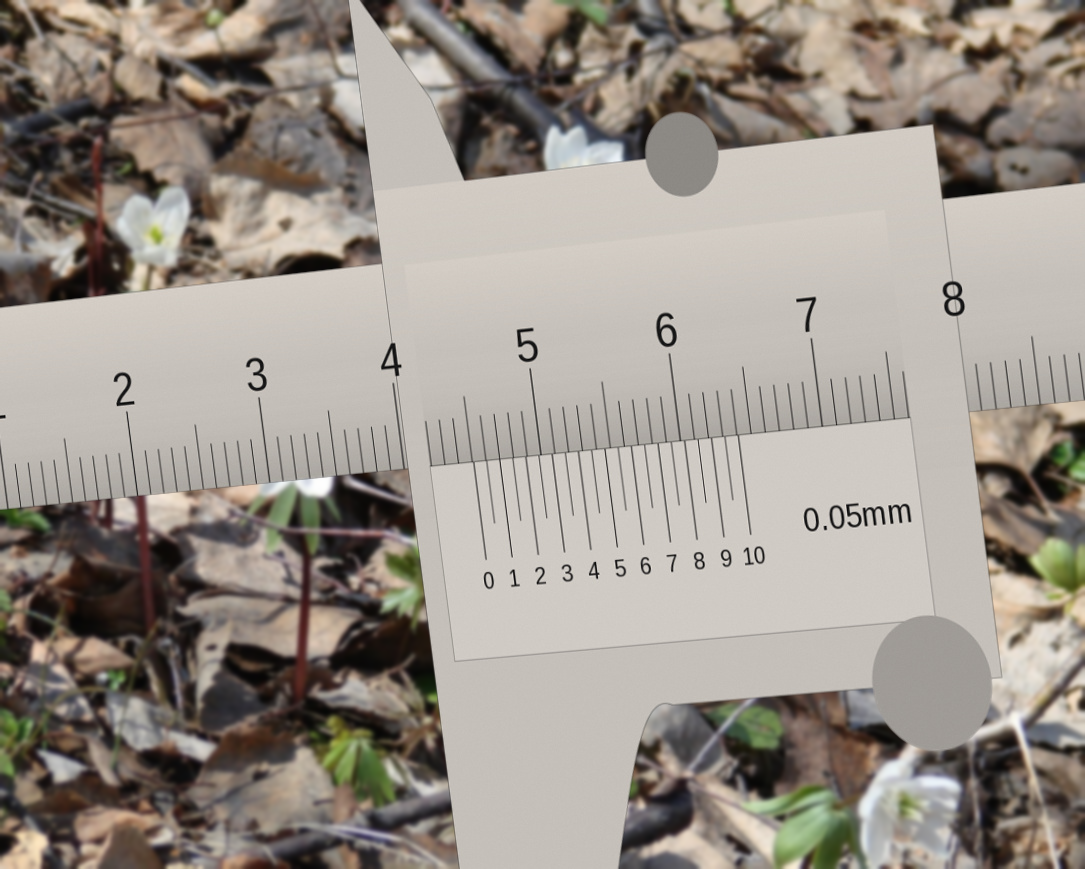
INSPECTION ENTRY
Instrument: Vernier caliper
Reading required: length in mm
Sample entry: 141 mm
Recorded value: 45.1 mm
